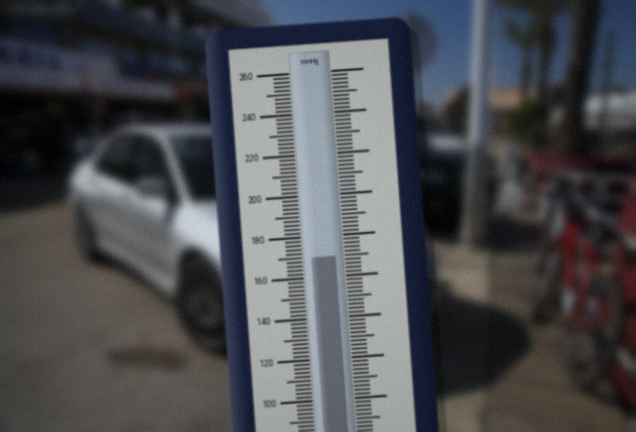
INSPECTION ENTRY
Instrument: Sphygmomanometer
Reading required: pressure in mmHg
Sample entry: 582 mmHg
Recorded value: 170 mmHg
